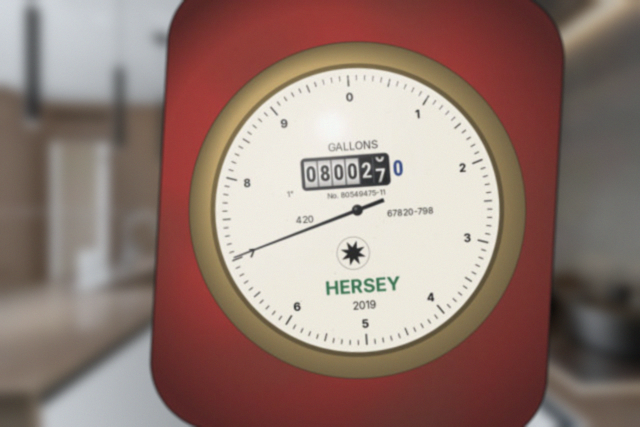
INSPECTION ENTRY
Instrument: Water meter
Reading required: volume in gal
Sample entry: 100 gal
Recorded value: 800267.0 gal
